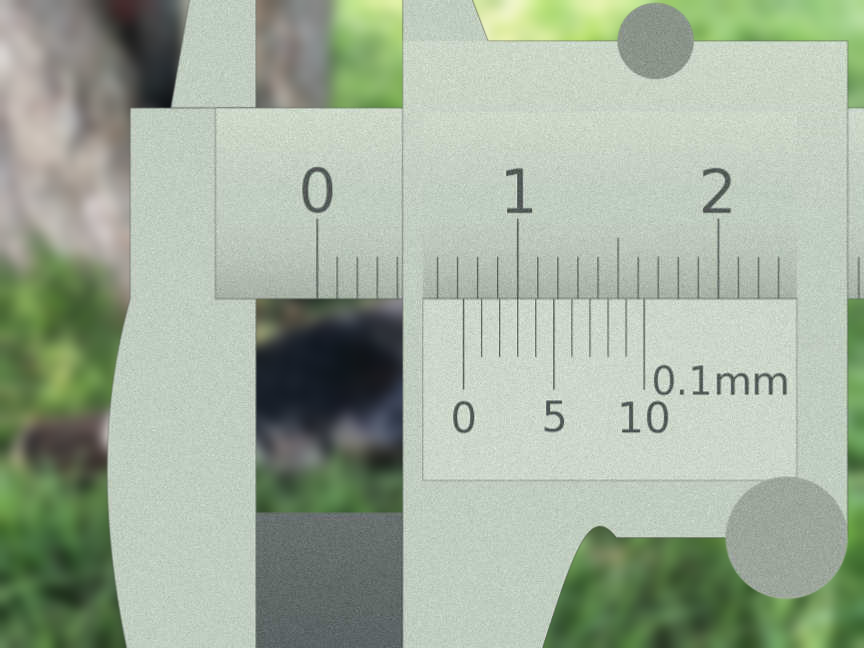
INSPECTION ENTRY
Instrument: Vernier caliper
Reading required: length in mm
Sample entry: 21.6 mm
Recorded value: 7.3 mm
